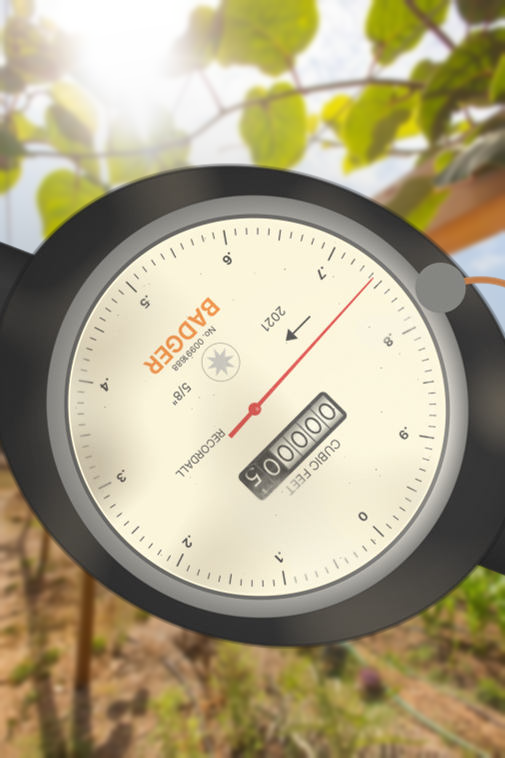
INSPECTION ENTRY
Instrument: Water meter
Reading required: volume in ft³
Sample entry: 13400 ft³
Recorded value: 4.74 ft³
